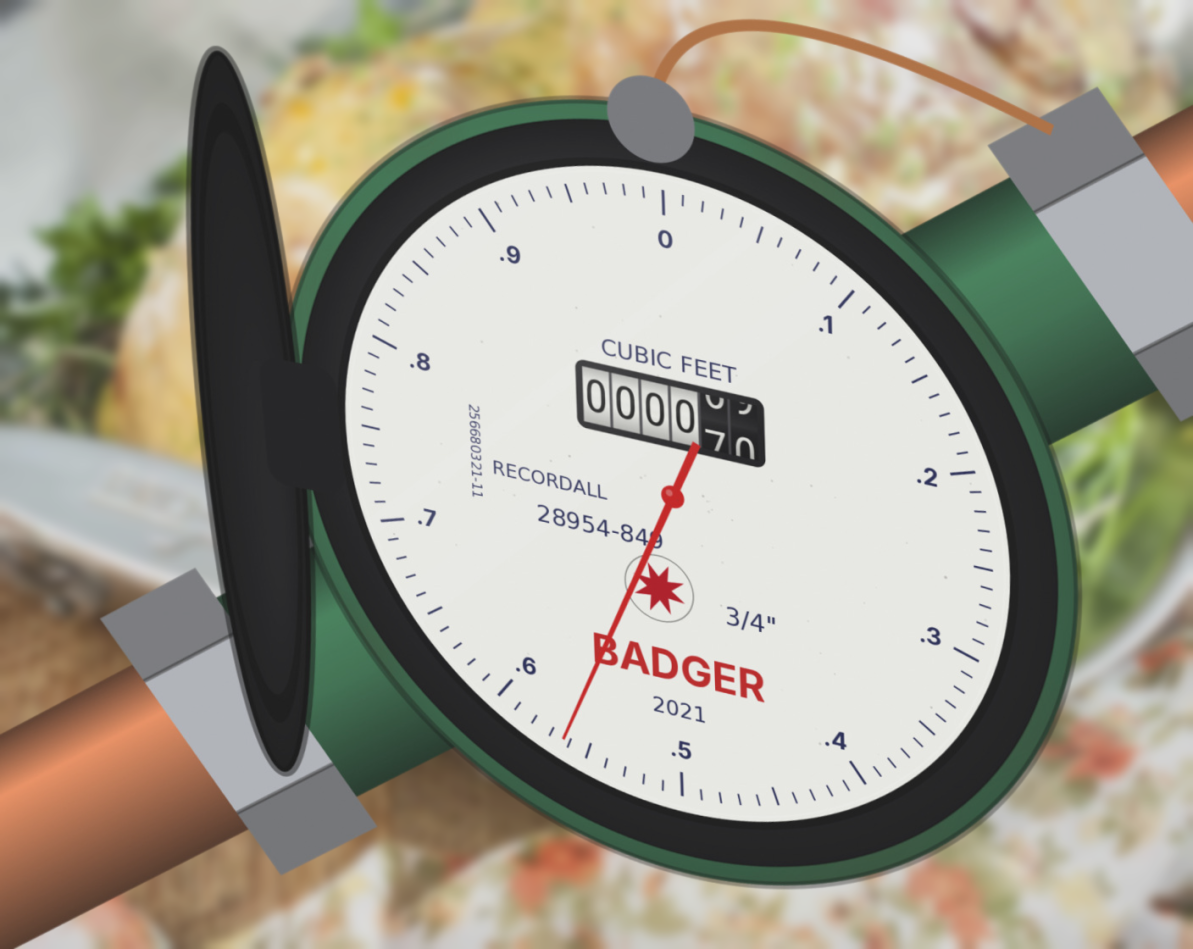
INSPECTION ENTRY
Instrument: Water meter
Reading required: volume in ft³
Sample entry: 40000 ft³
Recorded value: 69.56 ft³
